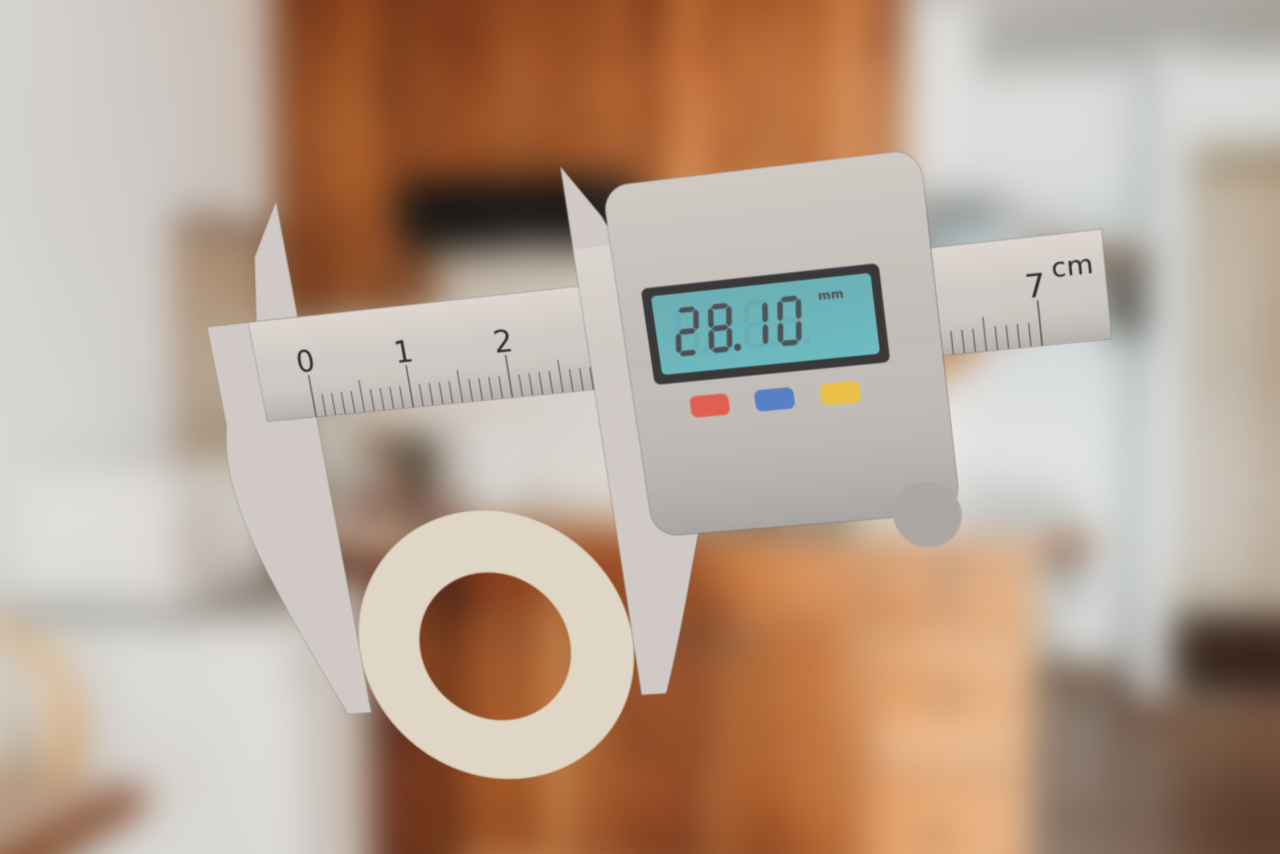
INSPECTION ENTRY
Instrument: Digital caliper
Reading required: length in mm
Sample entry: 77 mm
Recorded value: 28.10 mm
